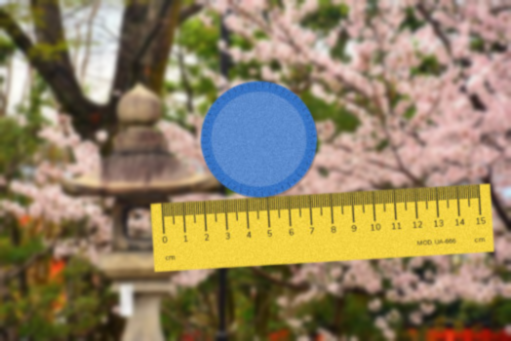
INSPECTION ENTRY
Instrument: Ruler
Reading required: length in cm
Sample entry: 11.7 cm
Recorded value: 5.5 cm
